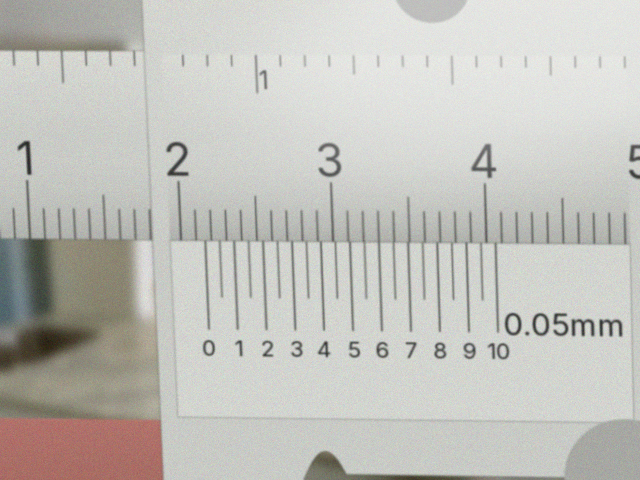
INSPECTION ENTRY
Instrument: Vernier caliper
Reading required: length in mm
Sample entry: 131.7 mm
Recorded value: 21.6 mm
